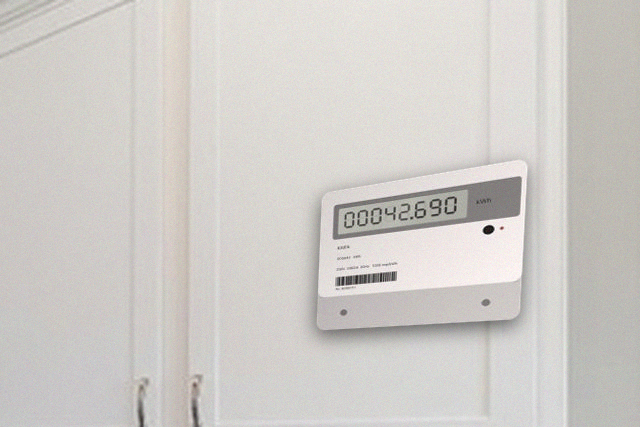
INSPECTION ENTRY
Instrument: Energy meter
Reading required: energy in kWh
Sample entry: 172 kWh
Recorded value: 42.690 kWh
